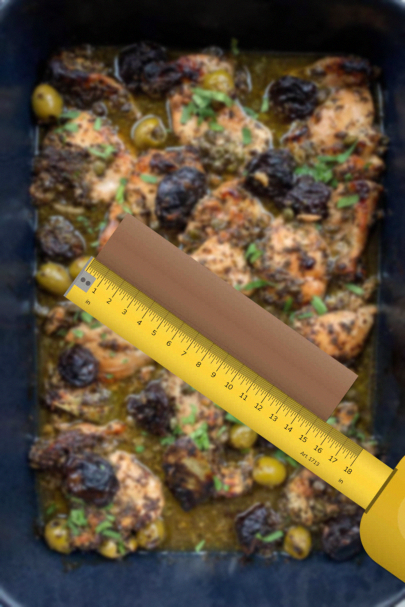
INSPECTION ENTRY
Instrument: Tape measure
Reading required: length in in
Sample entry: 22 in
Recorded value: 15.5 in
